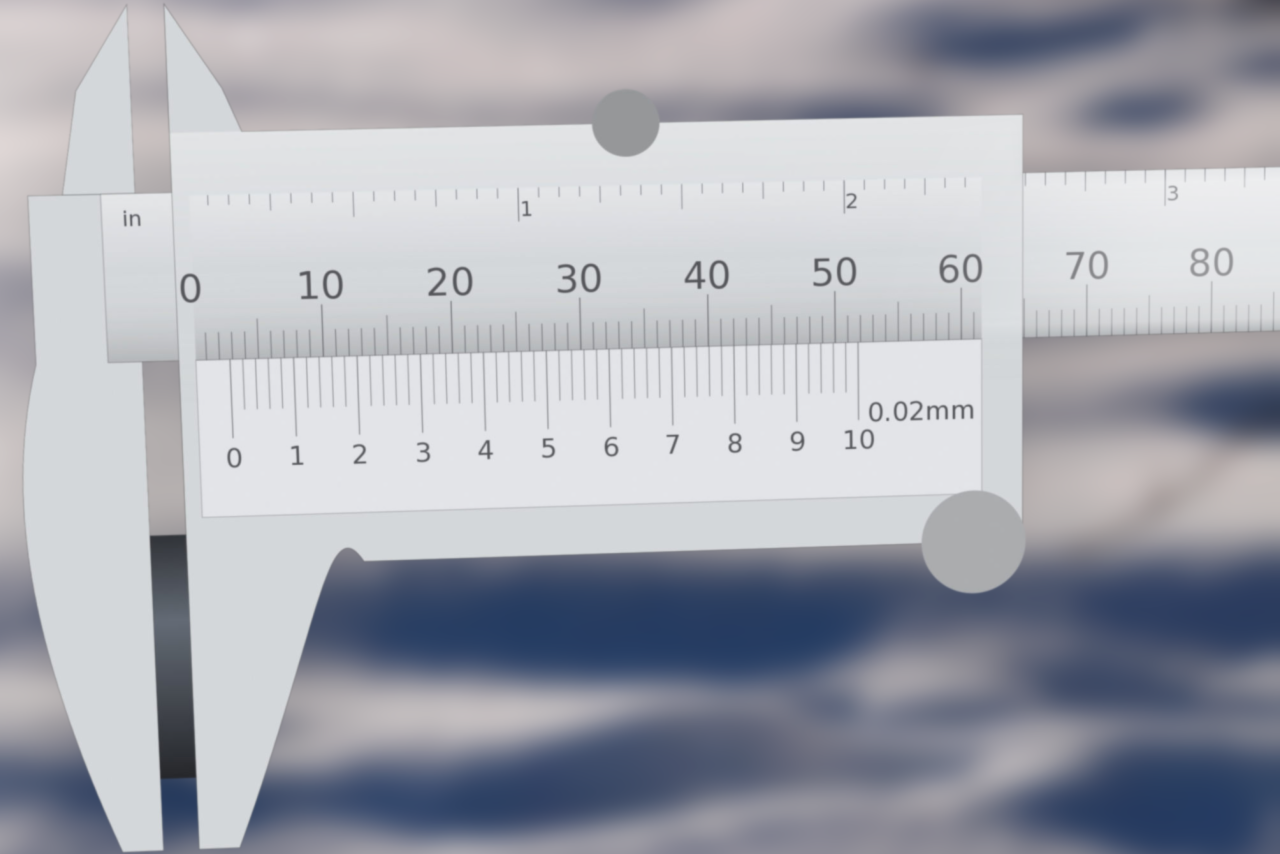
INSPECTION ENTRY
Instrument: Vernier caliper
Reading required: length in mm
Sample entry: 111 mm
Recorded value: 2.8 mm
